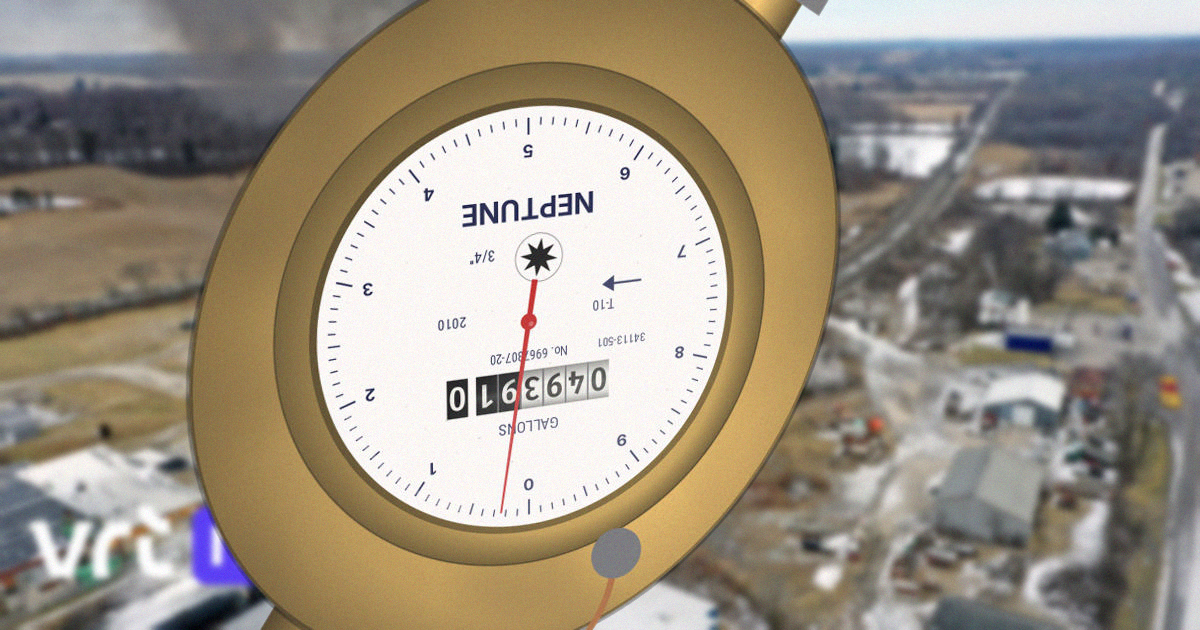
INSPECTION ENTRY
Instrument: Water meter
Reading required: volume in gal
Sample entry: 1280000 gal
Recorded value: 493910.2 gal
